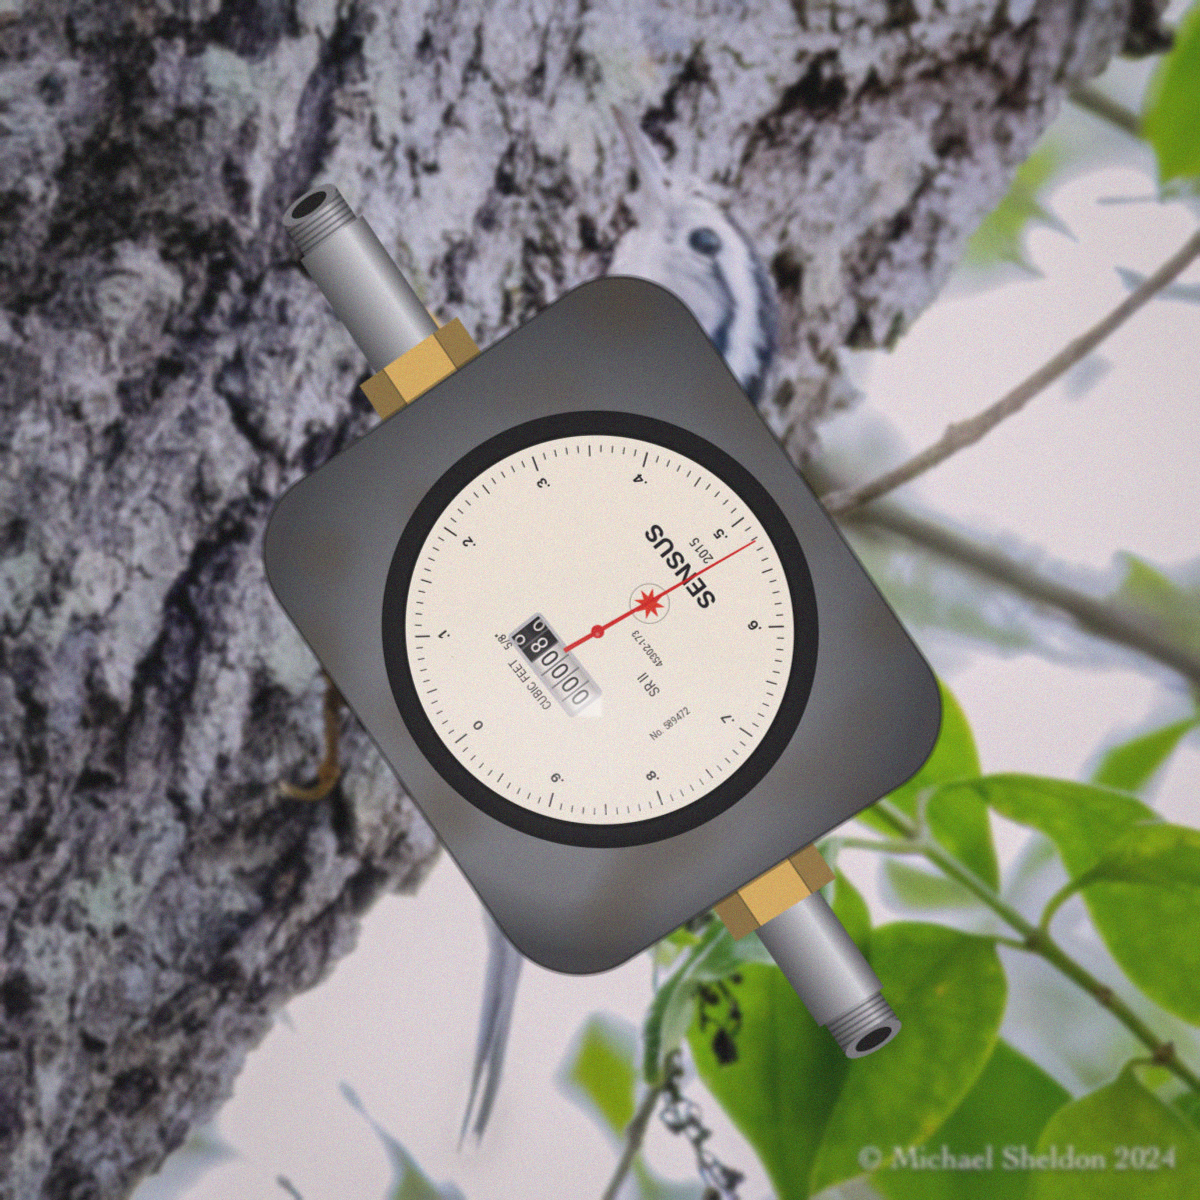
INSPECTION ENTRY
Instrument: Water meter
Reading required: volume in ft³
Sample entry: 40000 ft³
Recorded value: 88.52 ft³
